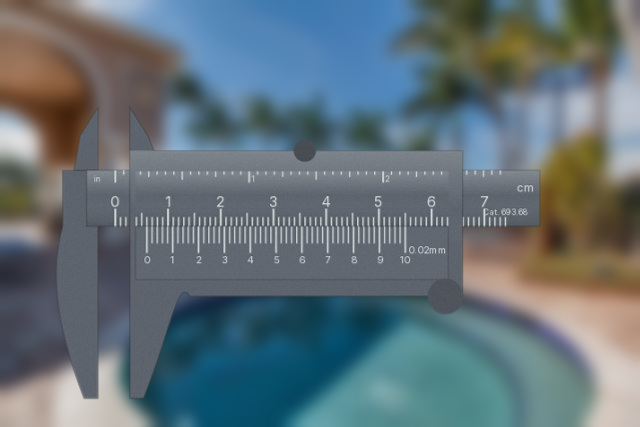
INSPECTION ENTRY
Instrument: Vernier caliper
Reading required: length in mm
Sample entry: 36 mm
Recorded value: 6.0 mm
